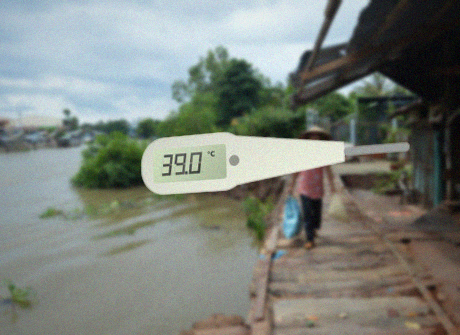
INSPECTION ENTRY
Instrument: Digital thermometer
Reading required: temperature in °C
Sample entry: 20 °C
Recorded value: 39.0 °C
